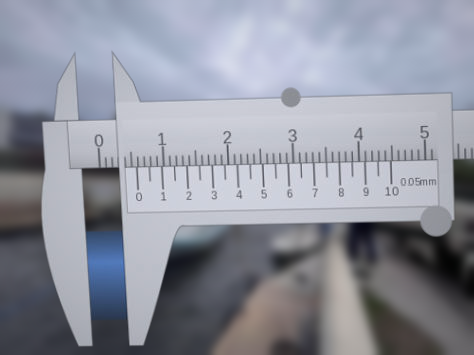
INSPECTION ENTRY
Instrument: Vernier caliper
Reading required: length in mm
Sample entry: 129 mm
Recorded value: 5.8 mm
